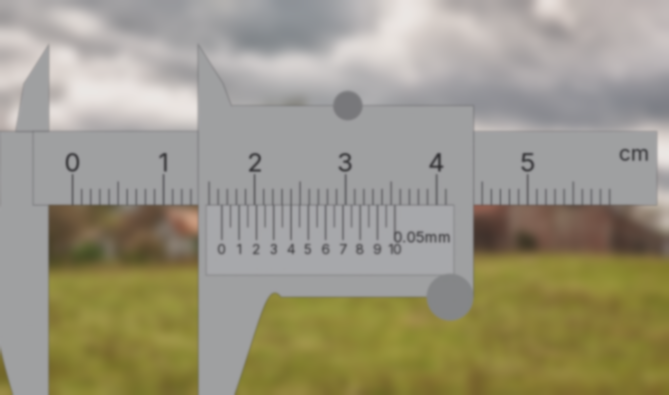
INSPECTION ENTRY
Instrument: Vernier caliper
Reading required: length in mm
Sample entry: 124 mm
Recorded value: 16.4 mm
